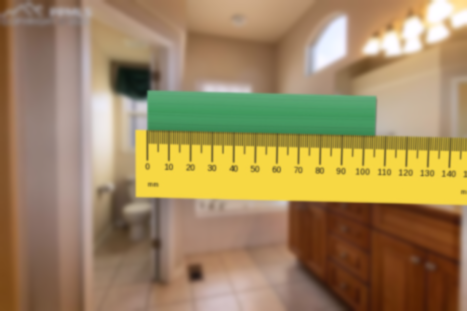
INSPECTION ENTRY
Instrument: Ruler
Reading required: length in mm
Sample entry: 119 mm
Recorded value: 105 mm
